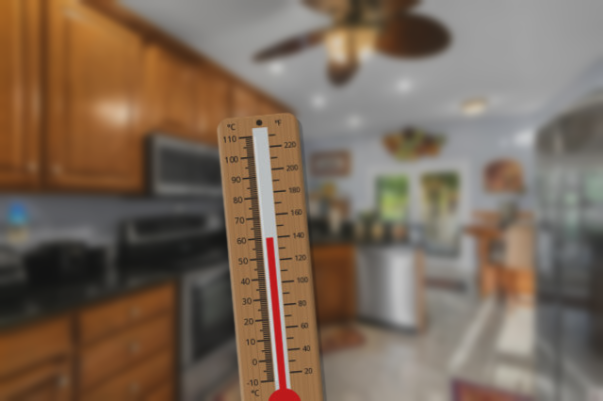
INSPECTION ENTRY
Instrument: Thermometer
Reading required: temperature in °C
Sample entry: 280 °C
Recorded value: 60 °C
